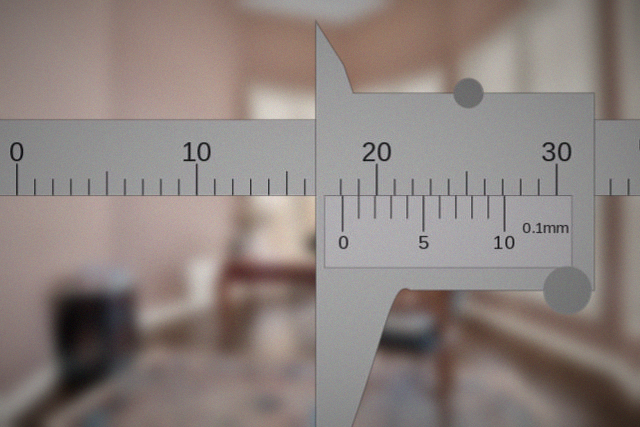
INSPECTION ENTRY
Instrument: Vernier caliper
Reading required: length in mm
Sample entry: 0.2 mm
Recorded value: 18.1 mm
